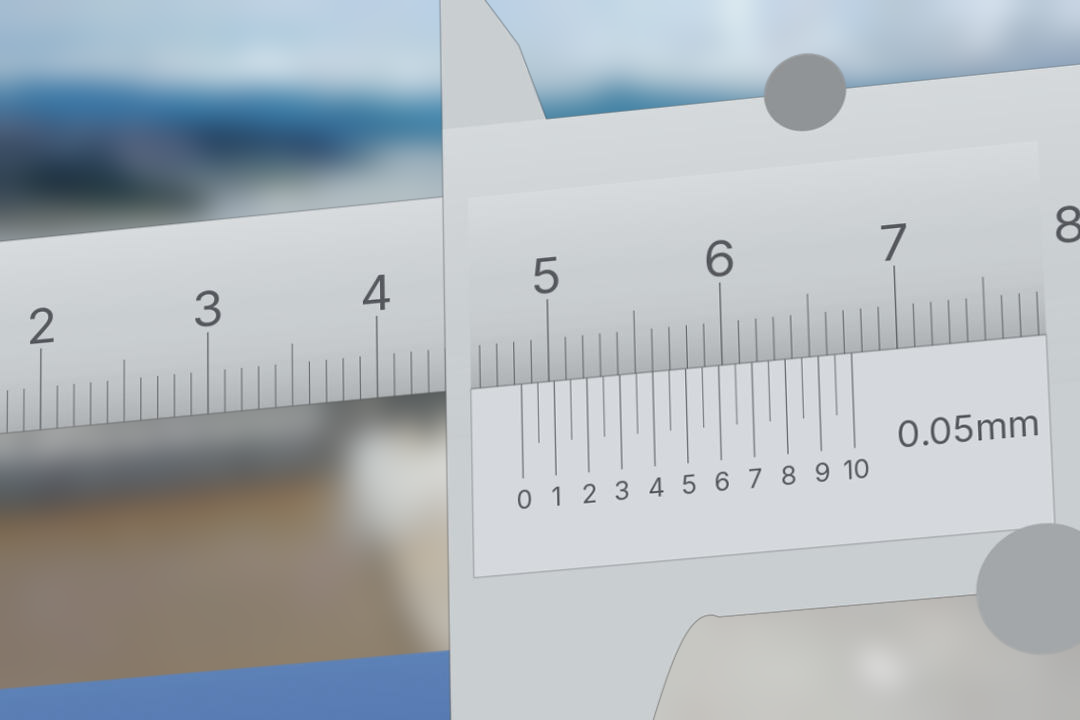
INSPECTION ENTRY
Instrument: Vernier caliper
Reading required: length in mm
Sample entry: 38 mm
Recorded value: 48.4 mm
